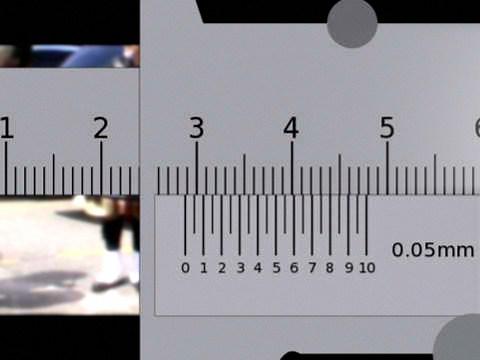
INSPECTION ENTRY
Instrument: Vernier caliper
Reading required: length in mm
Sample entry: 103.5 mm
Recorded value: 28.8 mm
